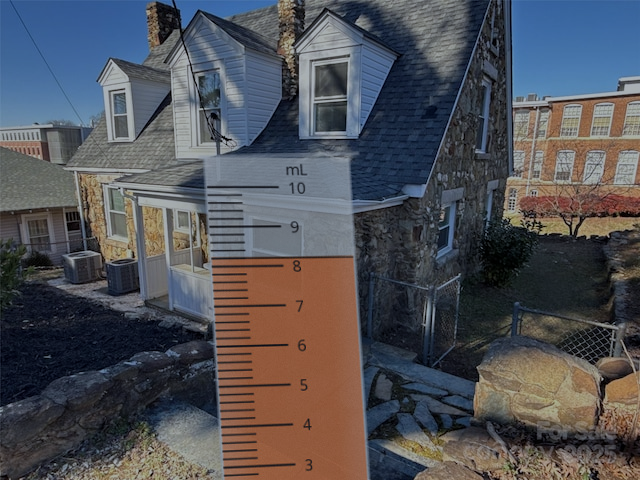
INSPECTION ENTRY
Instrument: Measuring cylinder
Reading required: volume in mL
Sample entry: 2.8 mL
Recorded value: 8.2 mL
